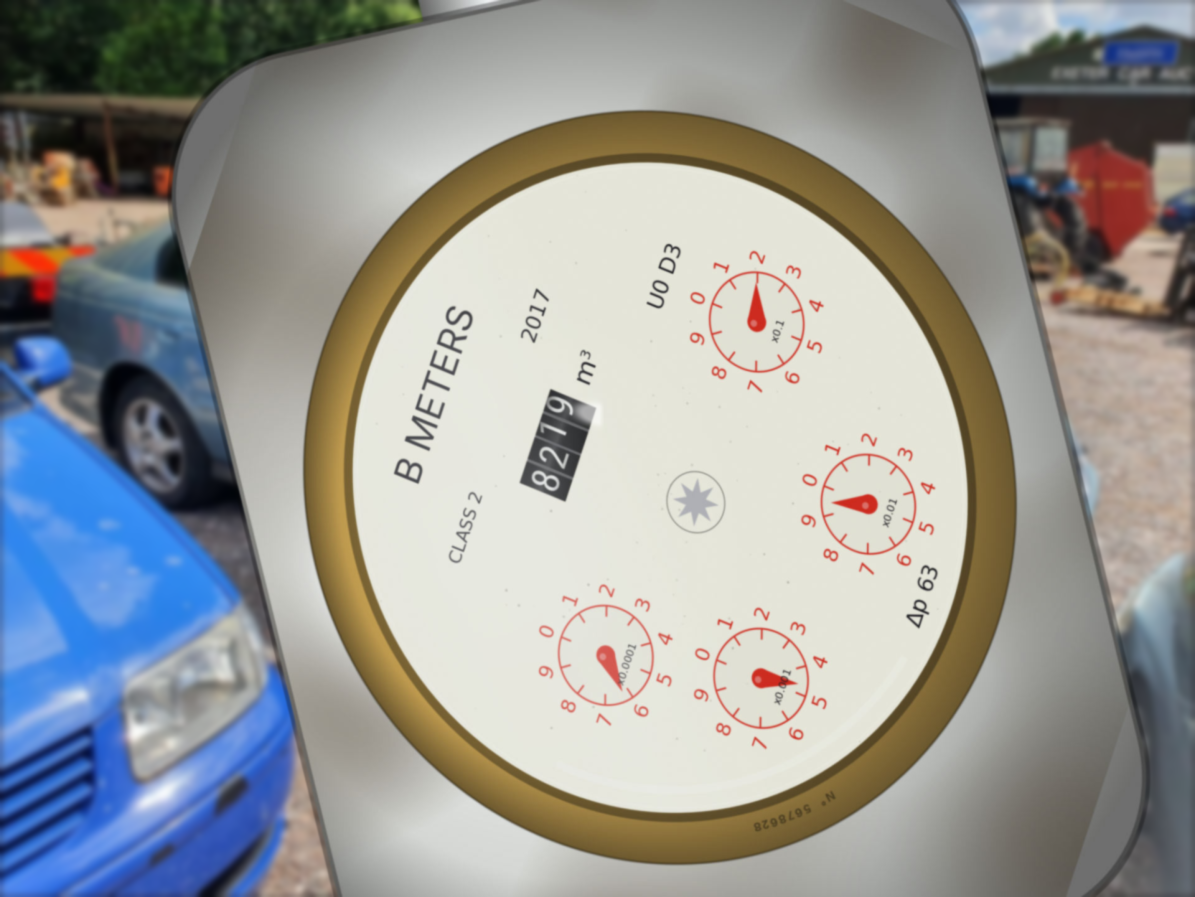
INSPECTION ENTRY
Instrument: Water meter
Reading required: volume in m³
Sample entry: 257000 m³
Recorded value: 8219.1946 m³
